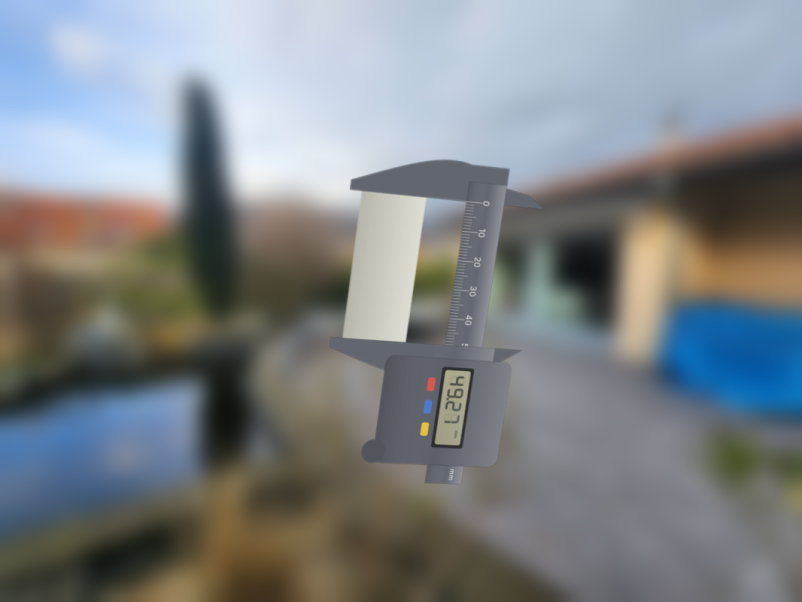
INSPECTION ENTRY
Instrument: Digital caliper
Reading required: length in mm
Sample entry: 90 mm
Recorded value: 49.27 mm
